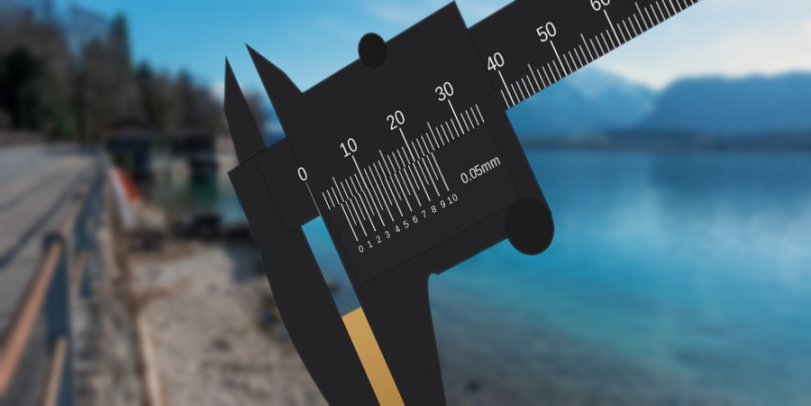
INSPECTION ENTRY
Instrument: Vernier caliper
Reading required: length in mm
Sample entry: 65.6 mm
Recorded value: 4.4 mm
